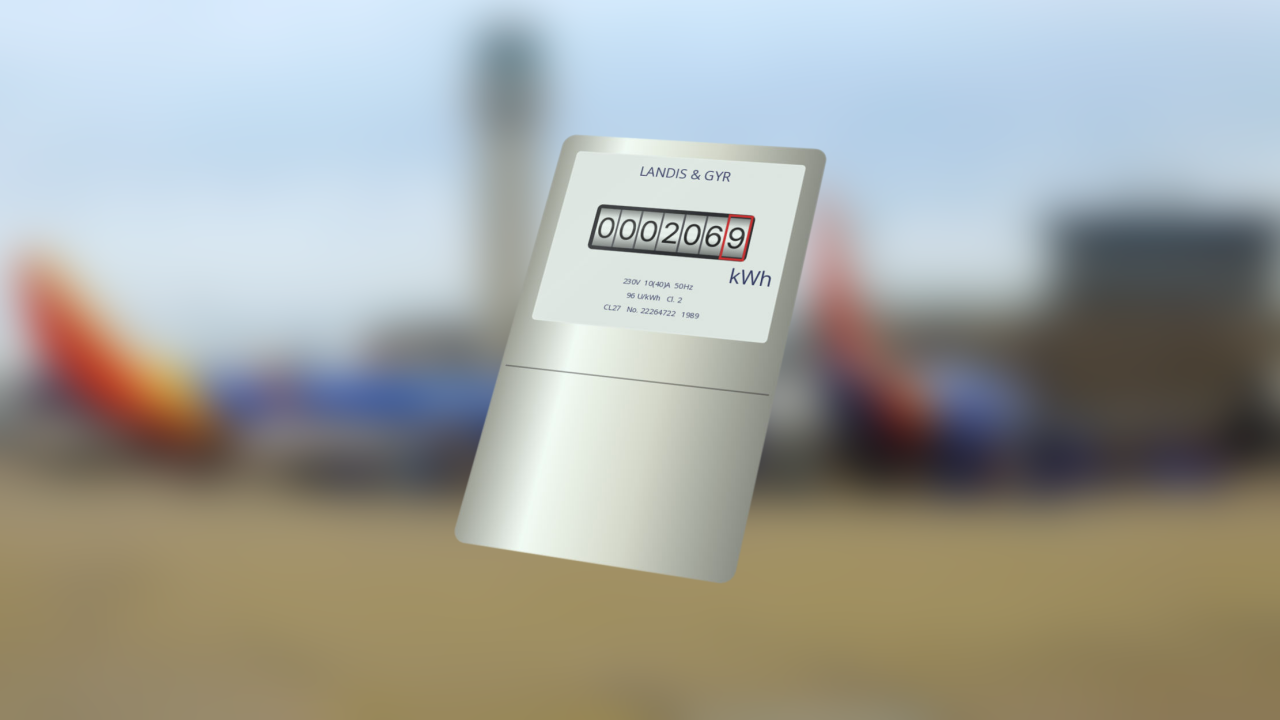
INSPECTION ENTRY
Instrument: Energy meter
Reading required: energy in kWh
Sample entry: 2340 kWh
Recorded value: 206.9 kWh
